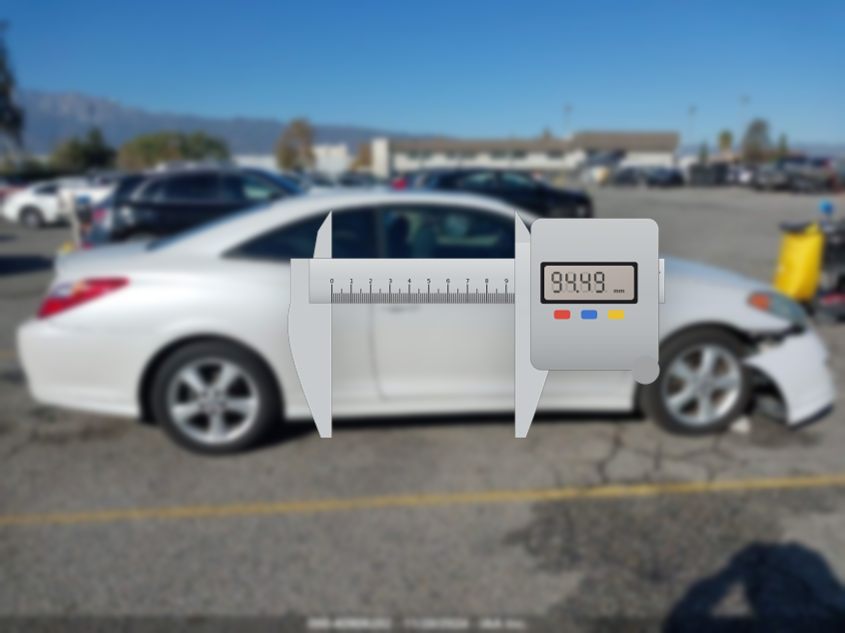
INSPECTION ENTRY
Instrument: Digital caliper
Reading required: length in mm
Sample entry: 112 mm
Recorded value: 94.49 mm
